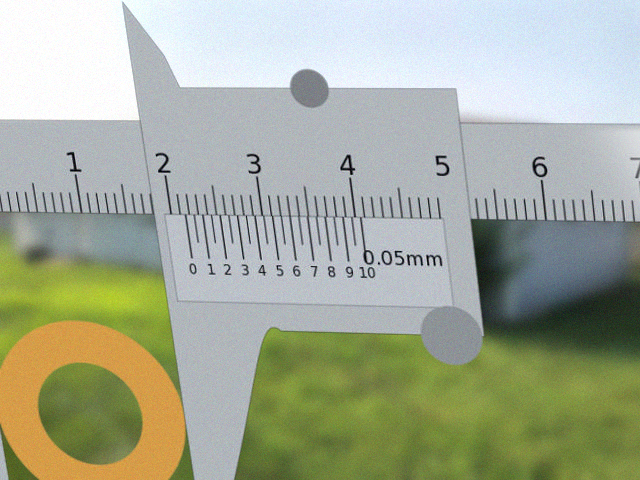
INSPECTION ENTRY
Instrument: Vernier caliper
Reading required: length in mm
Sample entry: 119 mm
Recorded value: 21.6 mm
